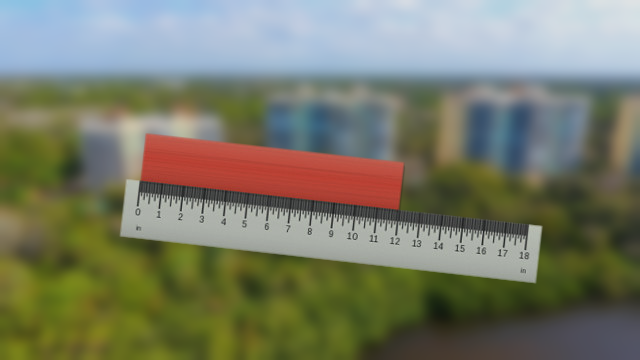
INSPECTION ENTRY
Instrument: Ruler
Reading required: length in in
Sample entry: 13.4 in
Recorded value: 12 in
